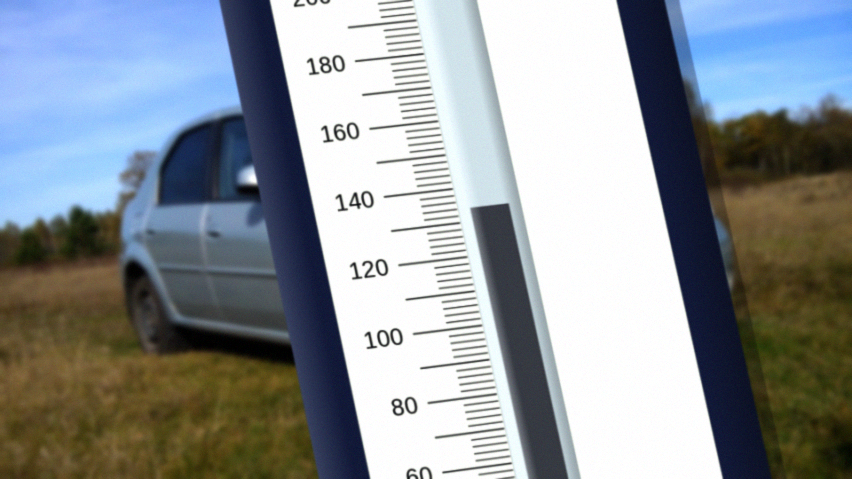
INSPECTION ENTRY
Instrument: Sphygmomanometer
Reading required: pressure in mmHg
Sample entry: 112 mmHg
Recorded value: 134 mmHg
